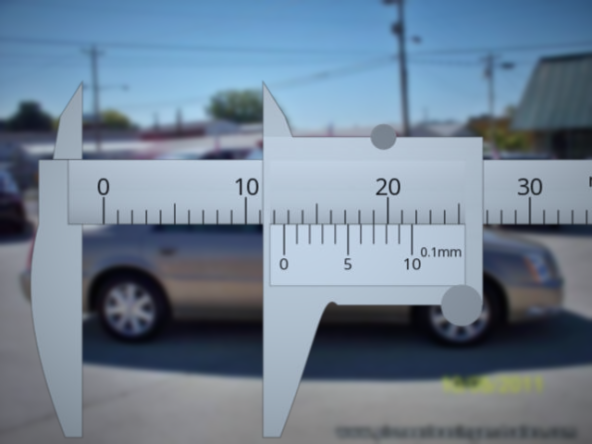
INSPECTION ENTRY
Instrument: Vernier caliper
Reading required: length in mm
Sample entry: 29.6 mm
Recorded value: 12.7 mm
